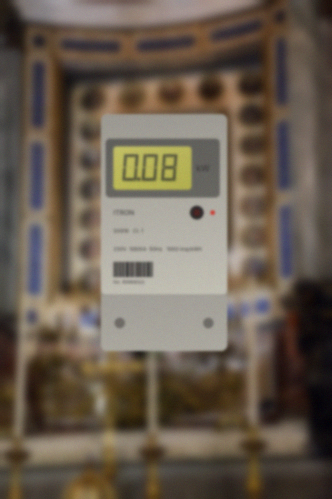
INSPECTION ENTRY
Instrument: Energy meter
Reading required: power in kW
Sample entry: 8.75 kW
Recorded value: 0.08 kW
